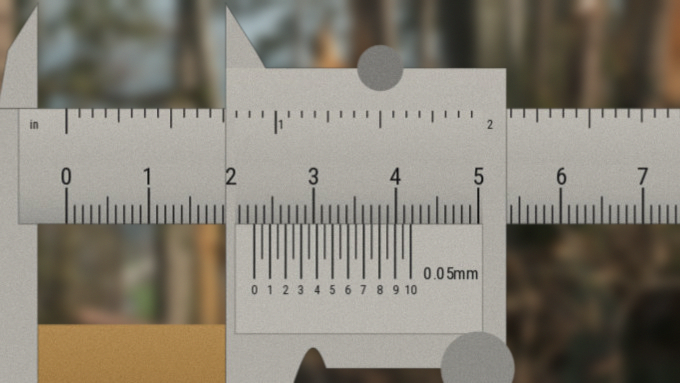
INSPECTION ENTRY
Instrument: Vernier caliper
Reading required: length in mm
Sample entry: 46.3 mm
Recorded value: 22.8 mm
